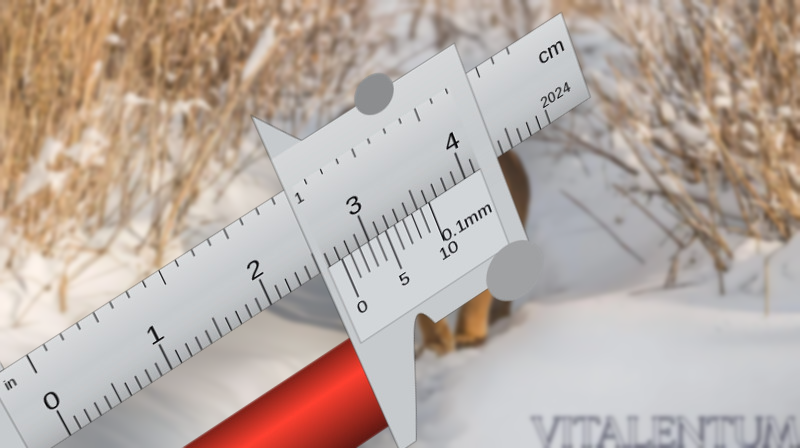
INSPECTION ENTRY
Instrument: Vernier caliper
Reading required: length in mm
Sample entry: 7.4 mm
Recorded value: 27.2 mm
